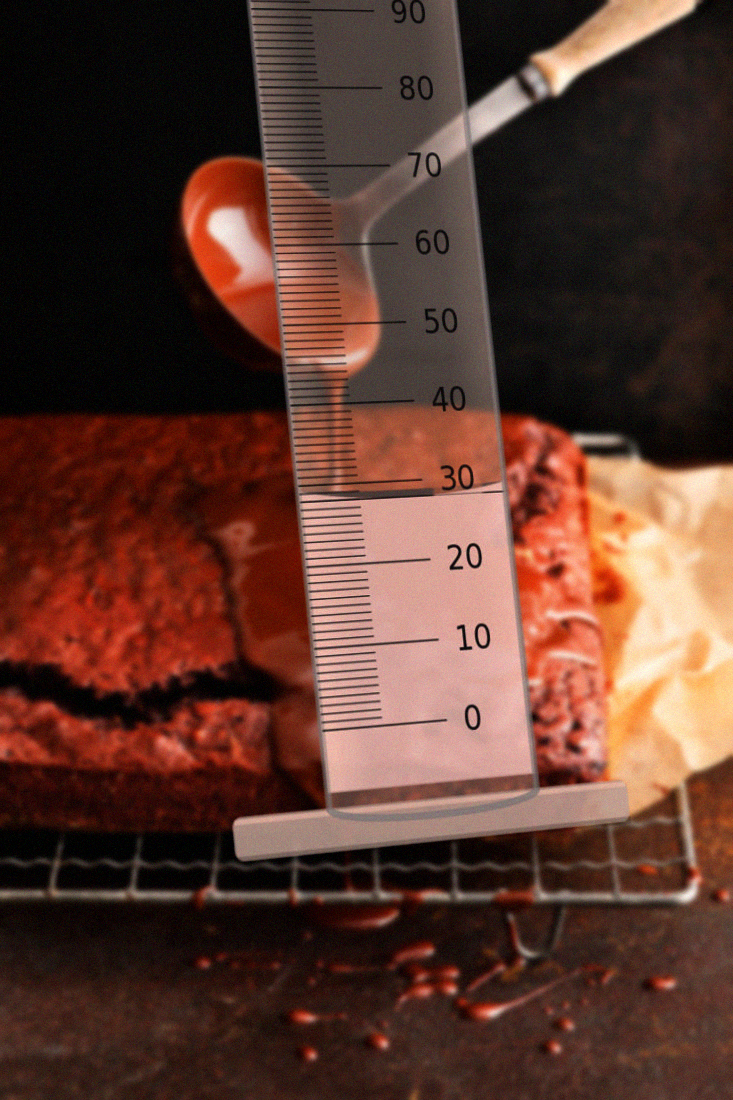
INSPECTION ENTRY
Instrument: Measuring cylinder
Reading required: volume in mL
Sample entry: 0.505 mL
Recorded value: 28 mL
